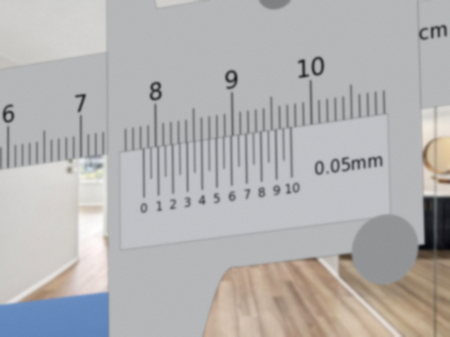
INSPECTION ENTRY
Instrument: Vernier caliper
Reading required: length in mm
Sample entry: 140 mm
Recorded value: 78.4 mm
